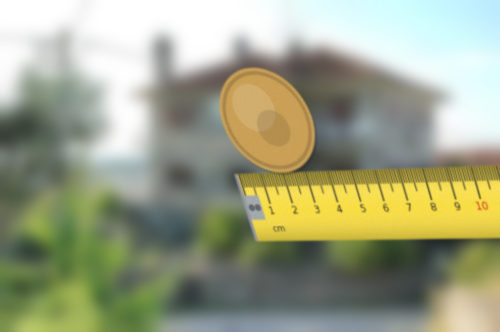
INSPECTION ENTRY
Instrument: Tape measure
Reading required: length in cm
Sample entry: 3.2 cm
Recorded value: 4 cm
